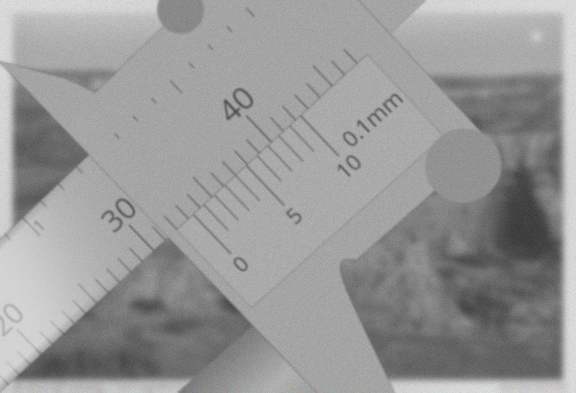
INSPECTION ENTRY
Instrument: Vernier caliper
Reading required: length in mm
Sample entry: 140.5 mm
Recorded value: 33.4 mm
